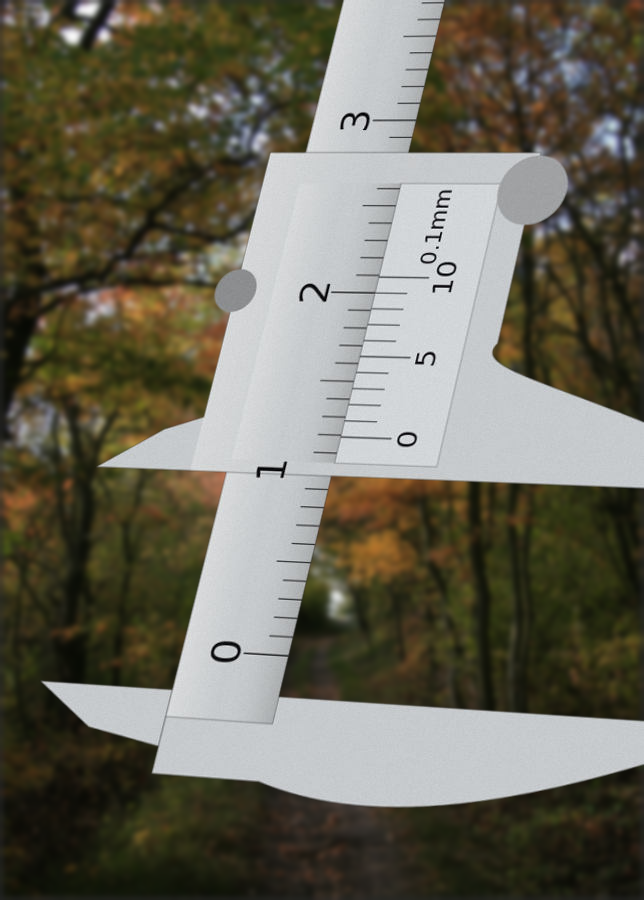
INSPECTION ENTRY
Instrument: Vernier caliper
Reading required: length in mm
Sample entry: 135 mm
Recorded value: 11.9 mm
